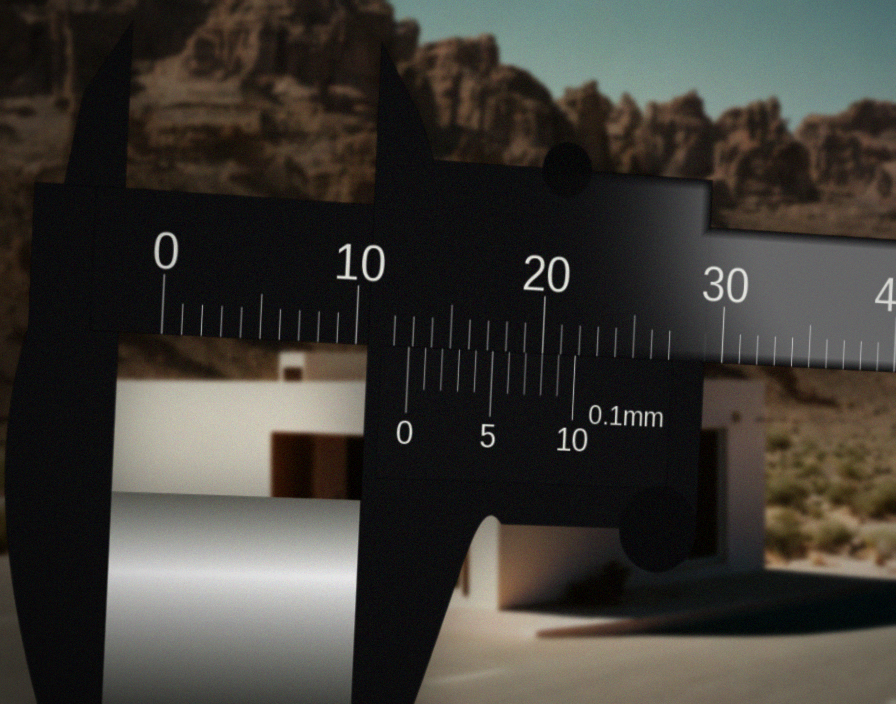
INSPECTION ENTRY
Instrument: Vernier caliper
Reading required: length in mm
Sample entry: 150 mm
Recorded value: 12.8 mm
